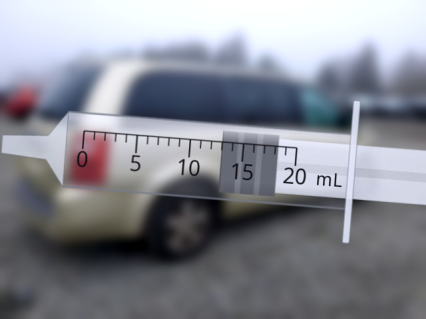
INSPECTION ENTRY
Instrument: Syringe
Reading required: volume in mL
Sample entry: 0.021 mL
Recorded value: 13 mL
